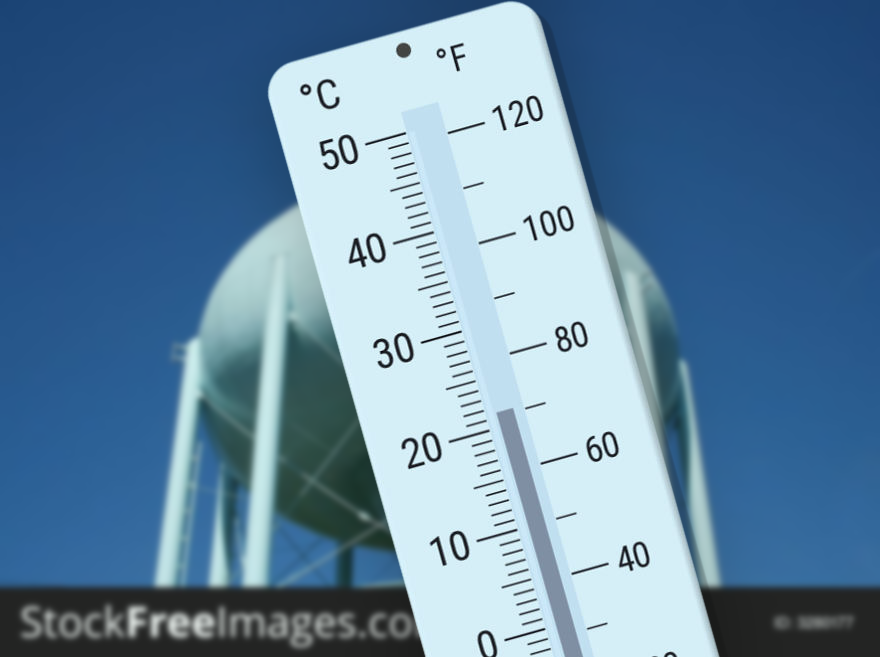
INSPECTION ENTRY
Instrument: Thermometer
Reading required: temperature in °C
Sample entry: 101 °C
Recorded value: 21.5 °C
